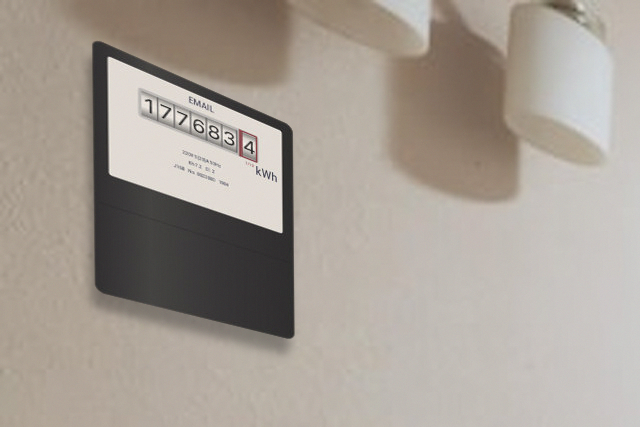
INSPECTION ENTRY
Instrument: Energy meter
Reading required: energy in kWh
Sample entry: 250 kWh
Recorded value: 177683.4 kWh
